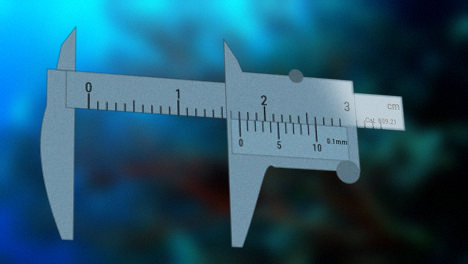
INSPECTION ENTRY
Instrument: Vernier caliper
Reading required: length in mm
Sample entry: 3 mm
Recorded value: 17.0 mm
